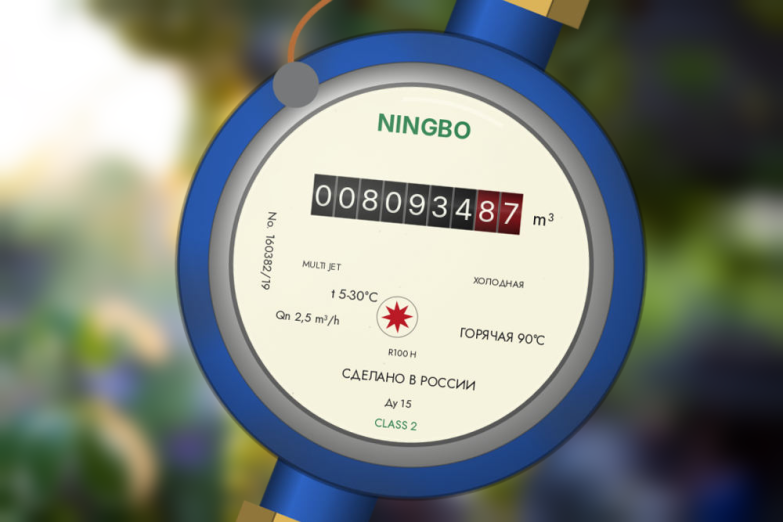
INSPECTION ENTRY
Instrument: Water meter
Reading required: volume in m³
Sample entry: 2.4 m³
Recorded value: 80934.87 m³
